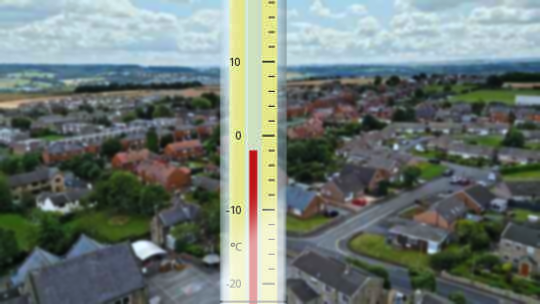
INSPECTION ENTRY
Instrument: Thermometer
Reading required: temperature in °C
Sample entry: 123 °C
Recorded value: -2 °C
